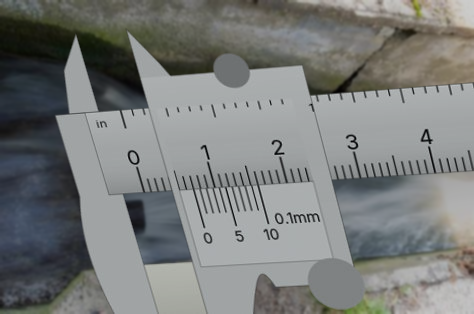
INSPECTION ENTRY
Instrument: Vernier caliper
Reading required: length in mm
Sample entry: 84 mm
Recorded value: 7.0 mm
